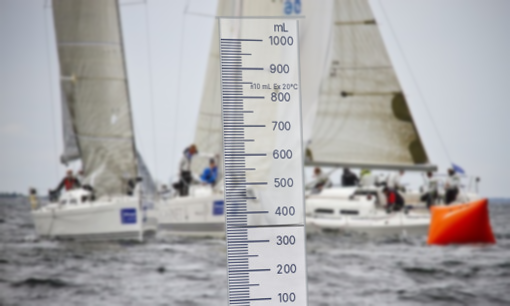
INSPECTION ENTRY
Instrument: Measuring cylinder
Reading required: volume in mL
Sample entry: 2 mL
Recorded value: 350 mL
